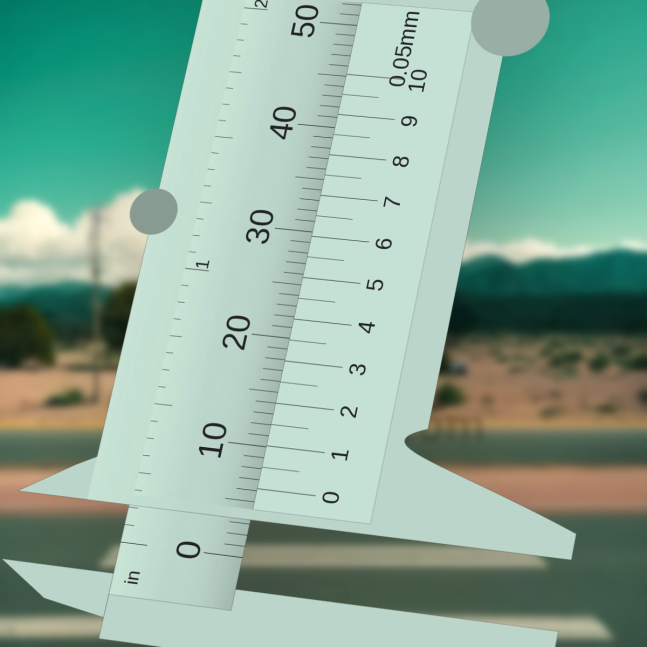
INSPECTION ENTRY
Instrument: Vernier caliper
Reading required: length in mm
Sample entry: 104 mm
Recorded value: 6.2 mm
